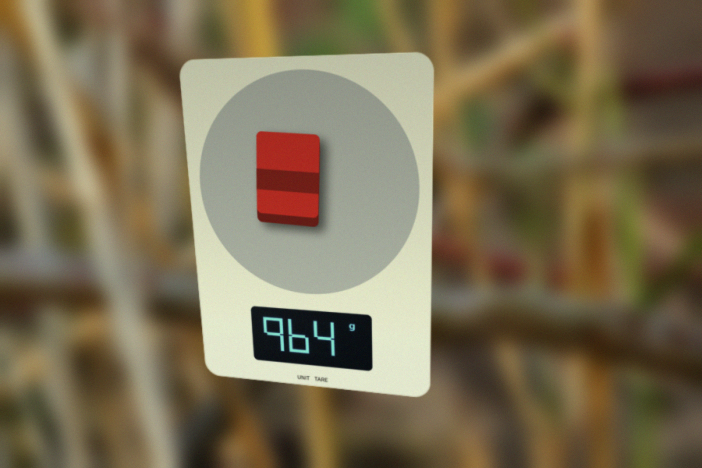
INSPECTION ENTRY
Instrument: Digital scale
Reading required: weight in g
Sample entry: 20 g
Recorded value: 964 g
